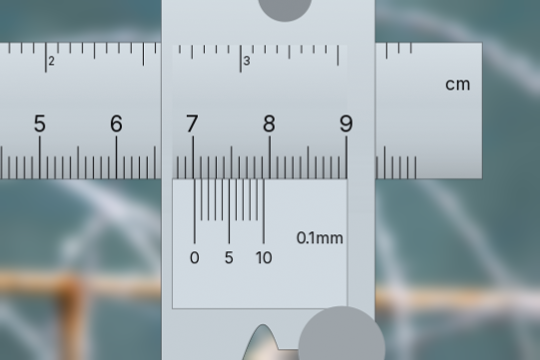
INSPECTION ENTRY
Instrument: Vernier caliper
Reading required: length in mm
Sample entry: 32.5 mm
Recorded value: 70.2 mm
